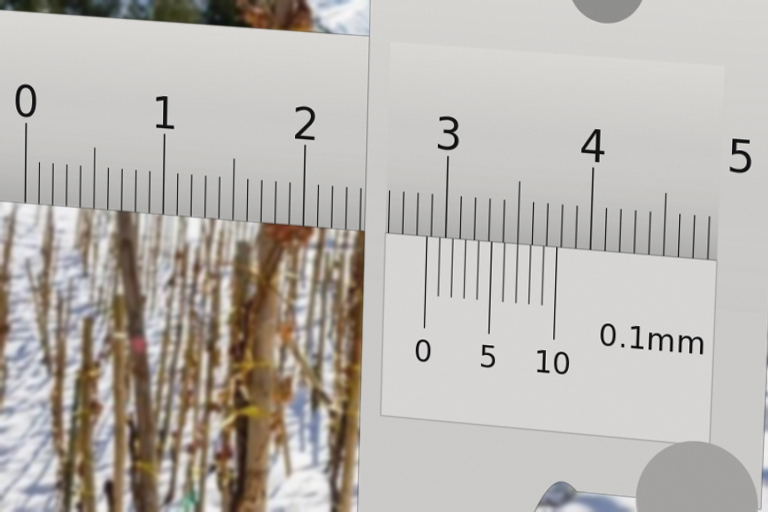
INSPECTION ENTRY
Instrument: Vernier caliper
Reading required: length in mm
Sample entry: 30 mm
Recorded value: 28.7 mm
